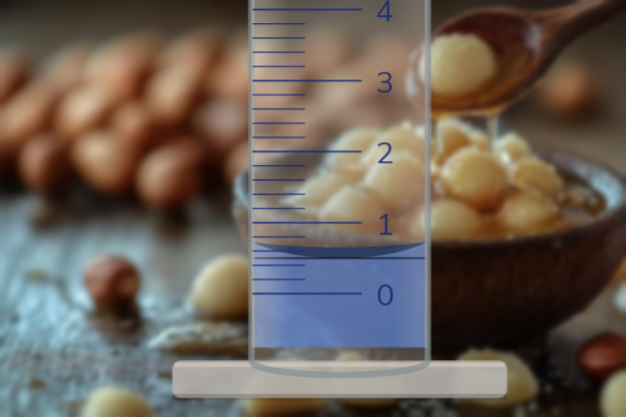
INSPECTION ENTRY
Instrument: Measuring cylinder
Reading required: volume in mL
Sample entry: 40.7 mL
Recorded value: 0.5 mL
